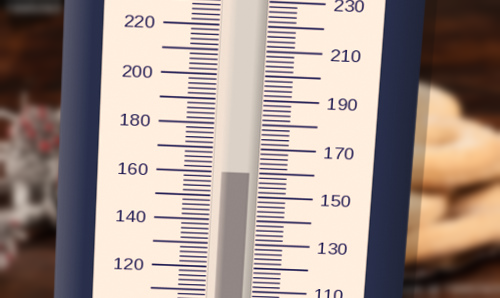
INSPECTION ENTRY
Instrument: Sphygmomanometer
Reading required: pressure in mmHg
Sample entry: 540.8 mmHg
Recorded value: 160 mmHg
